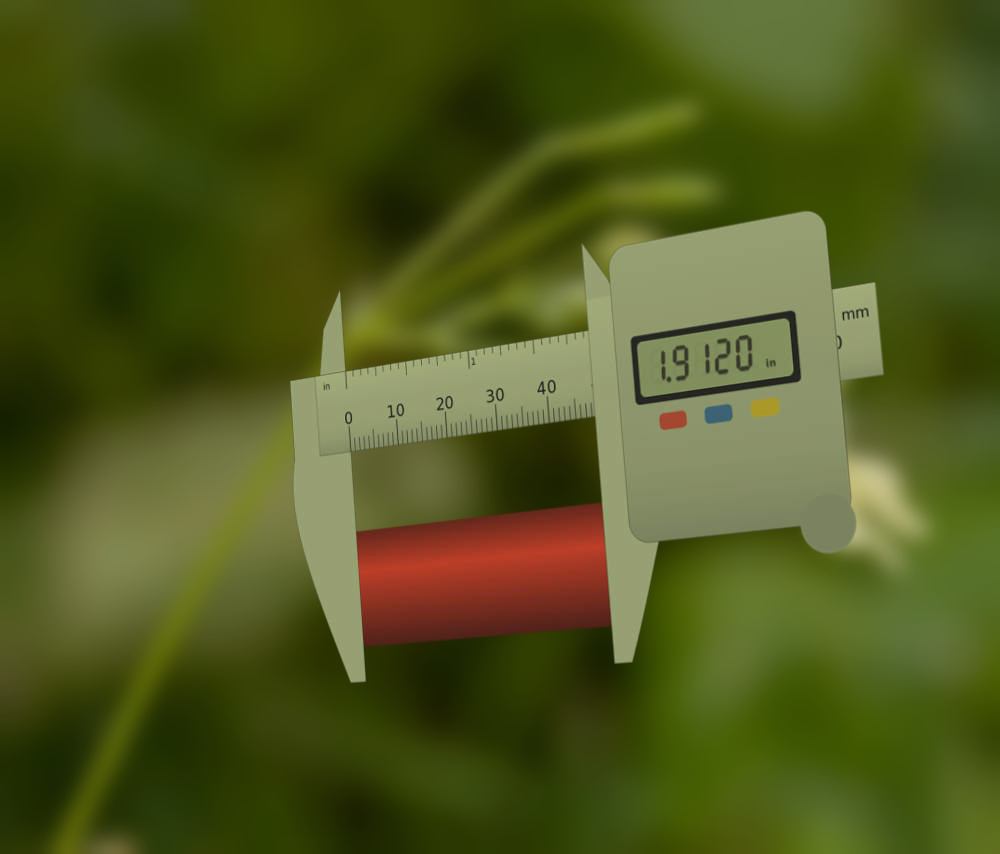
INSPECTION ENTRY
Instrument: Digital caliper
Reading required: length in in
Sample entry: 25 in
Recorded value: 1.9120 in
